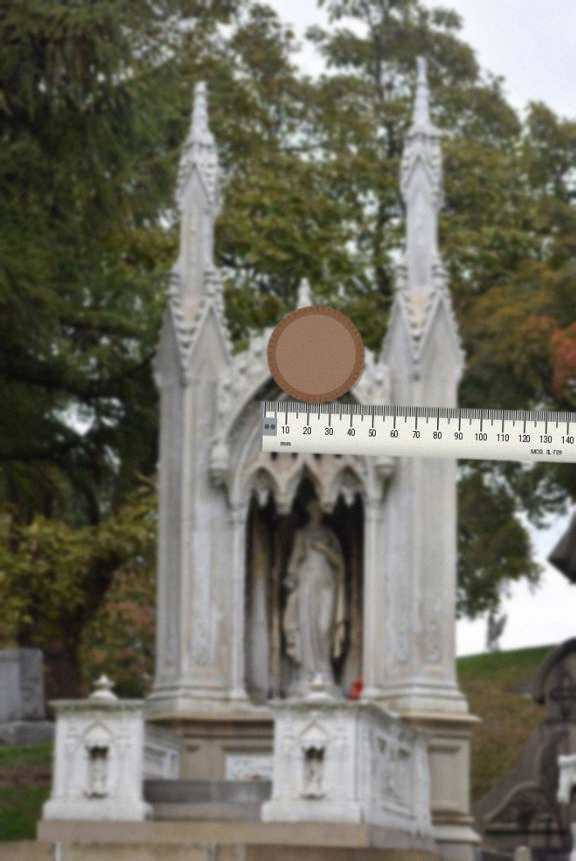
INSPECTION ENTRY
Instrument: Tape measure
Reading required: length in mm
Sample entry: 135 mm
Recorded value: 45 mm
